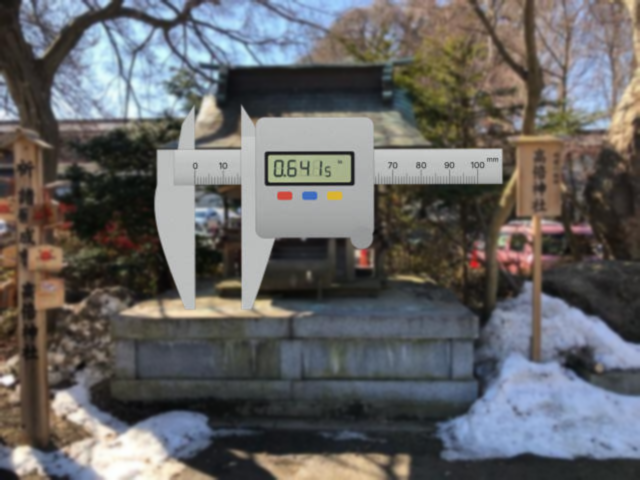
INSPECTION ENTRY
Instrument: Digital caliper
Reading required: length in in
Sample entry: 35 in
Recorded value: 0.6415 in
